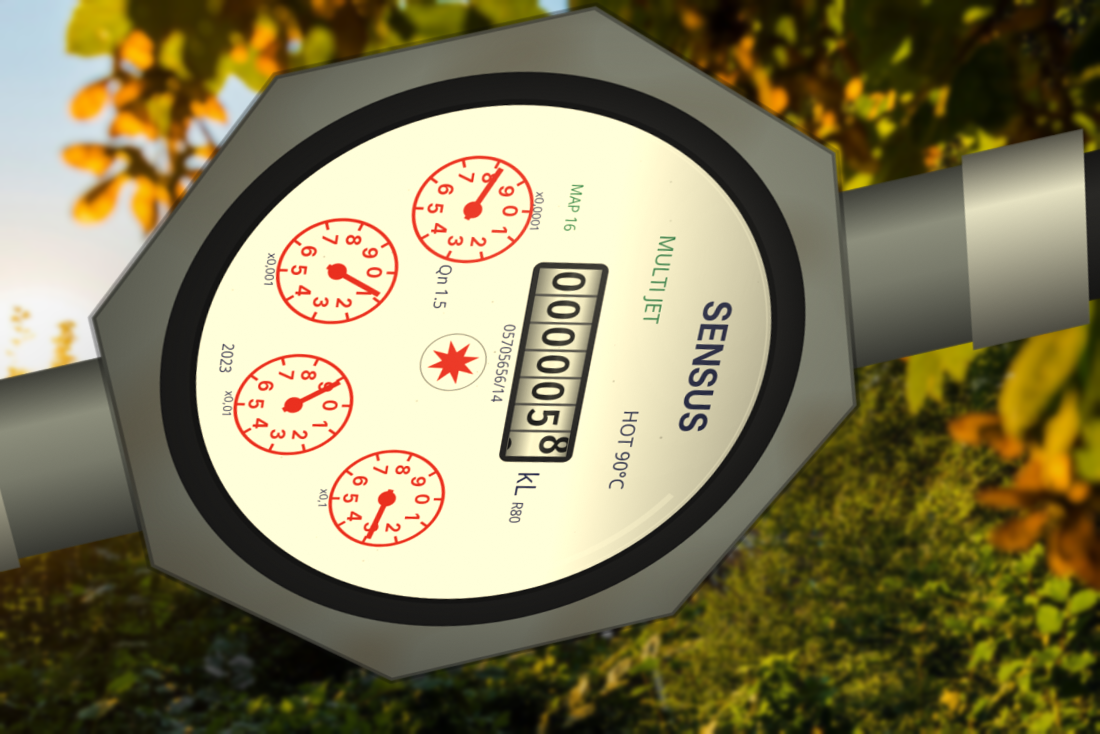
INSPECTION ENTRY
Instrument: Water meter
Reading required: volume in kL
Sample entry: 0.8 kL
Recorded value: 58.2908 kL
